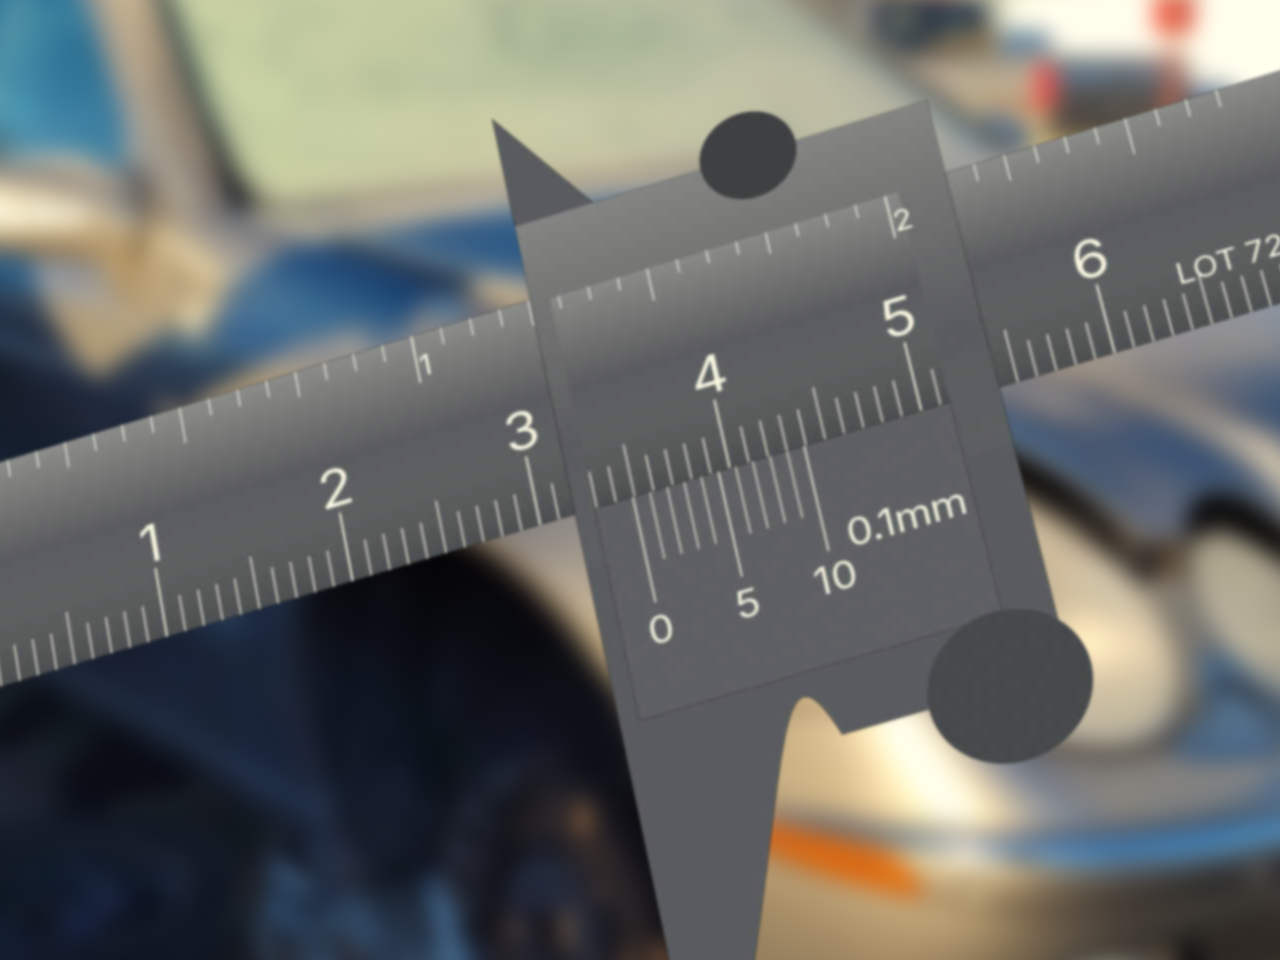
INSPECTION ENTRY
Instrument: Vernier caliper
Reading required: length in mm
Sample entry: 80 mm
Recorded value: 34.9 mm
